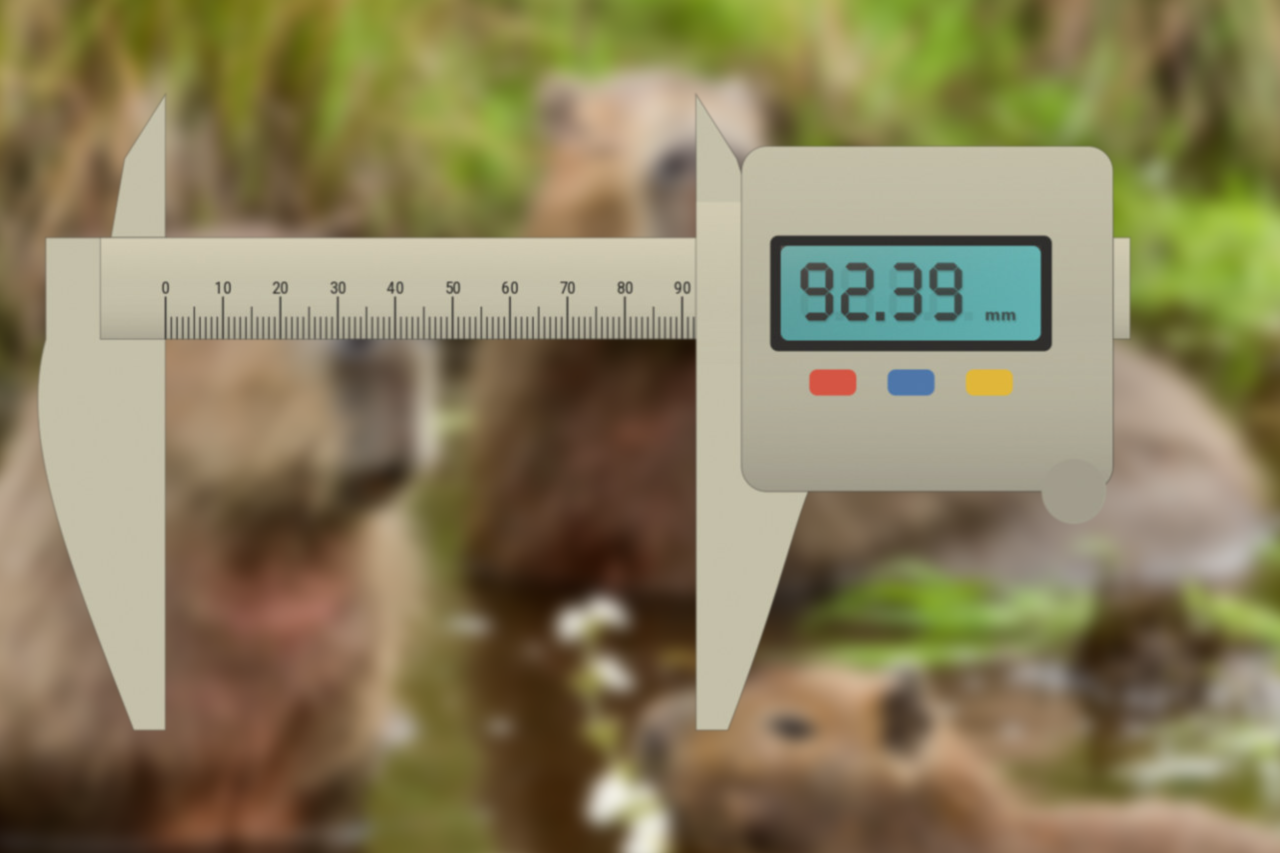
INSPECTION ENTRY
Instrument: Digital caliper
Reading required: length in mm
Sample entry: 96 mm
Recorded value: 92.39 mm
